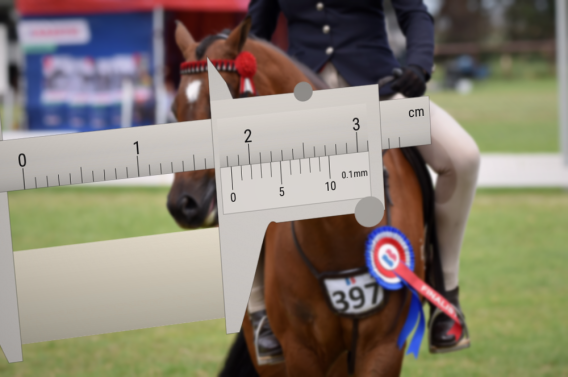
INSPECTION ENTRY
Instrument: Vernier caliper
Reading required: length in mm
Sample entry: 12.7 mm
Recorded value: 18.3 mm
